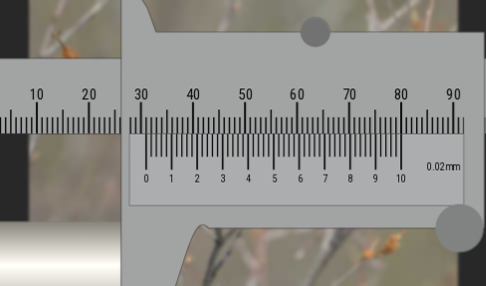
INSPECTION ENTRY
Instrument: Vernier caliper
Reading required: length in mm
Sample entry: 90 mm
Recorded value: 31.0 mm
